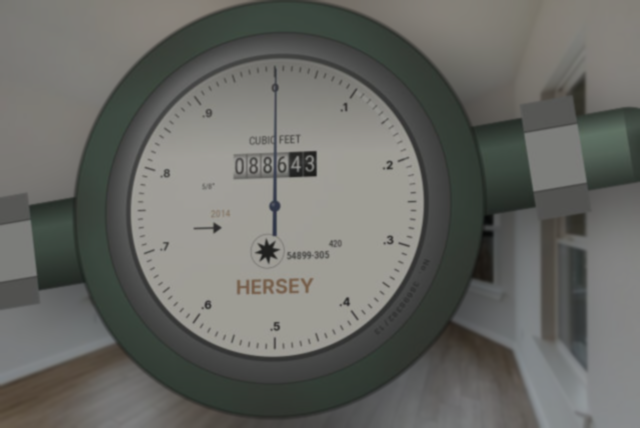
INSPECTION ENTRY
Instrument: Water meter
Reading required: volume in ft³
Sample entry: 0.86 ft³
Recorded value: 88643.00 ft³
